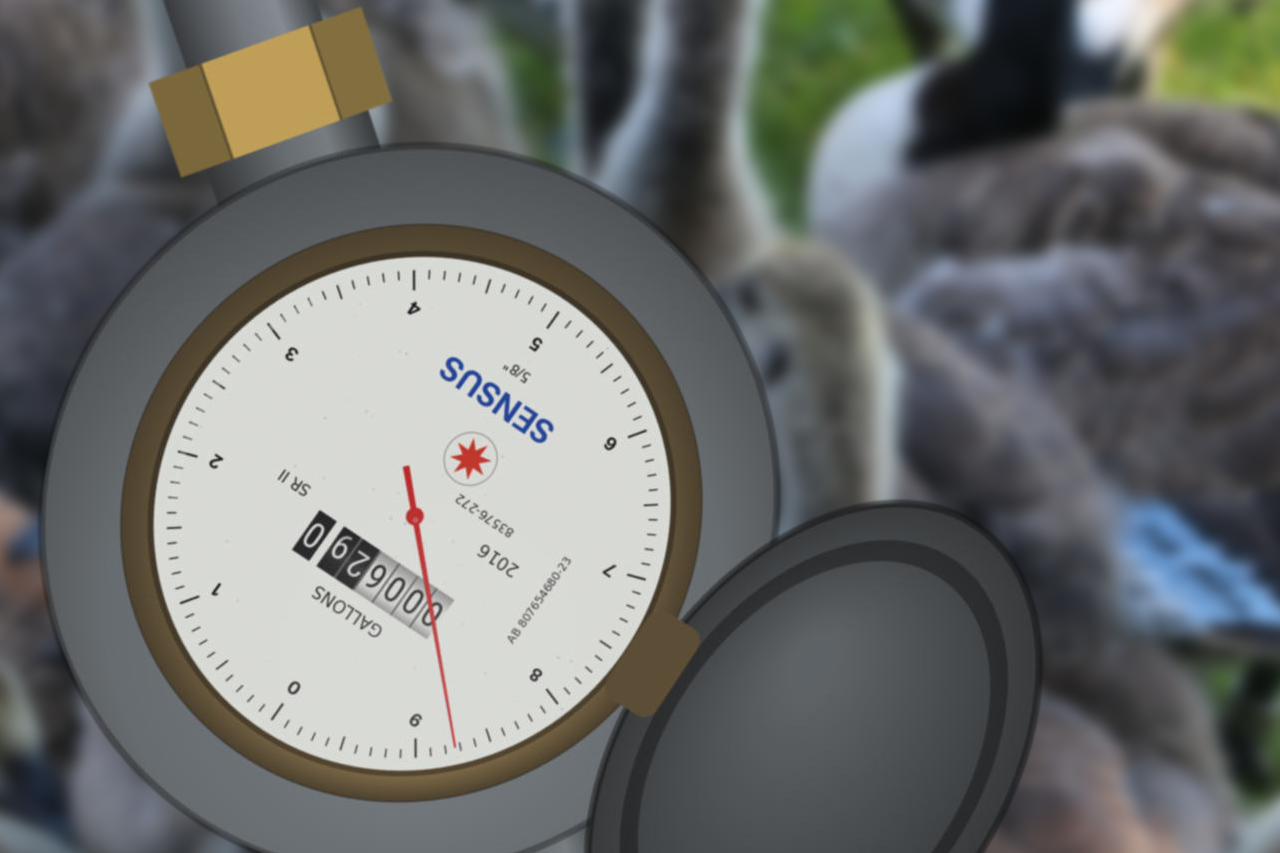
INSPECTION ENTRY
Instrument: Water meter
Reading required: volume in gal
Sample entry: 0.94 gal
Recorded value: 6288.7 gal
